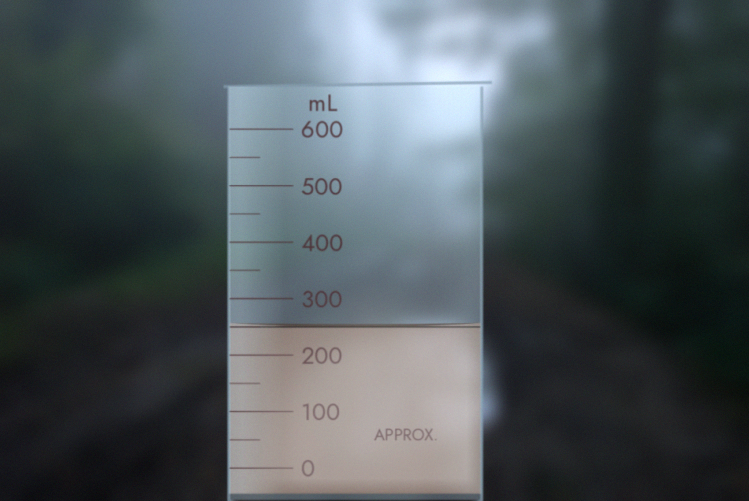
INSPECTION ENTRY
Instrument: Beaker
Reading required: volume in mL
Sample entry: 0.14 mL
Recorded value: 250 mL
